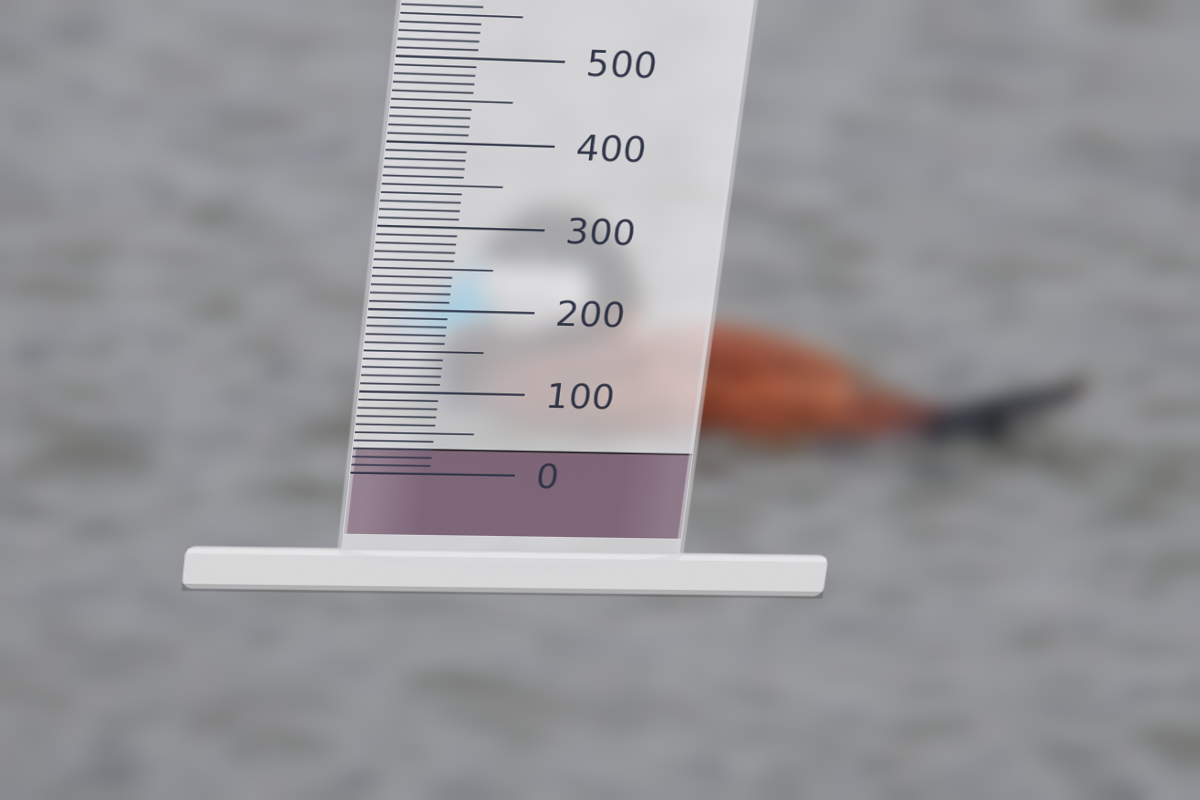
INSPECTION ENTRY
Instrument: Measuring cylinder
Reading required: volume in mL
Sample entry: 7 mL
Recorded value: 30 mL
